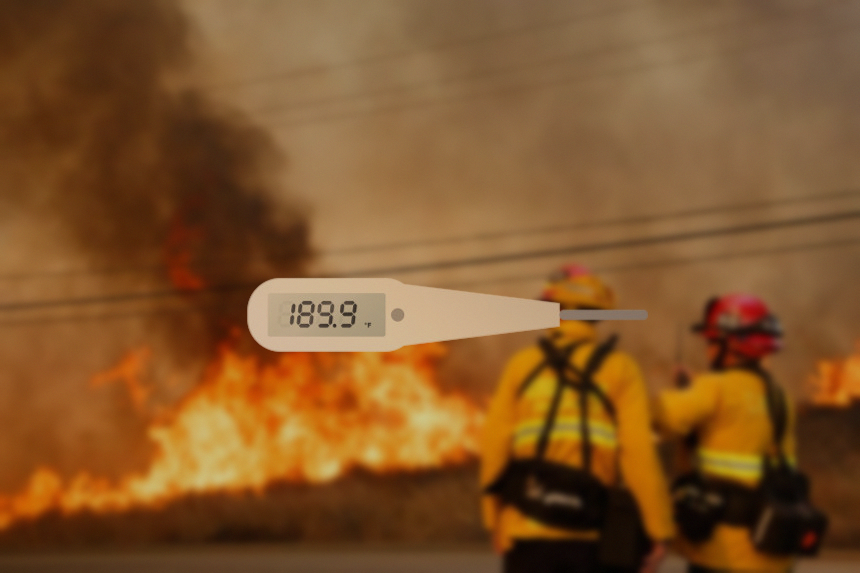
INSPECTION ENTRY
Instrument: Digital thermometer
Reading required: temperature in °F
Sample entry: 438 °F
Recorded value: 189.9 °F
